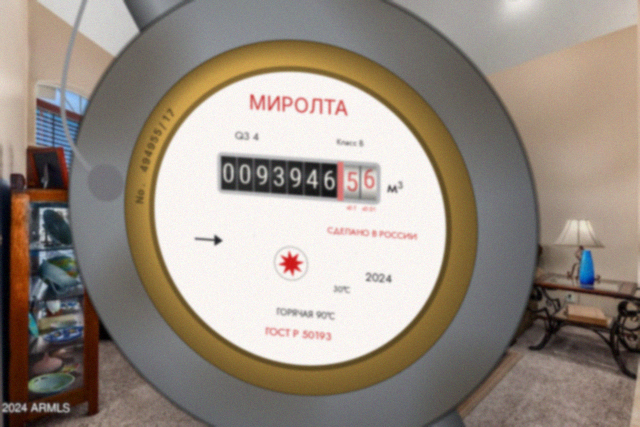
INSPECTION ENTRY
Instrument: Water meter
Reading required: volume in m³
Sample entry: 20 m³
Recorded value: 93946.56 m³
